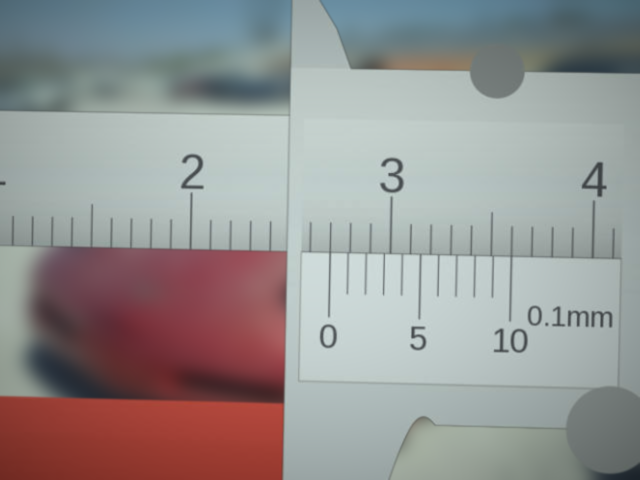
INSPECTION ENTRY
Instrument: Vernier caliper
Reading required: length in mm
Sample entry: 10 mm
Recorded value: 27.0 mm
